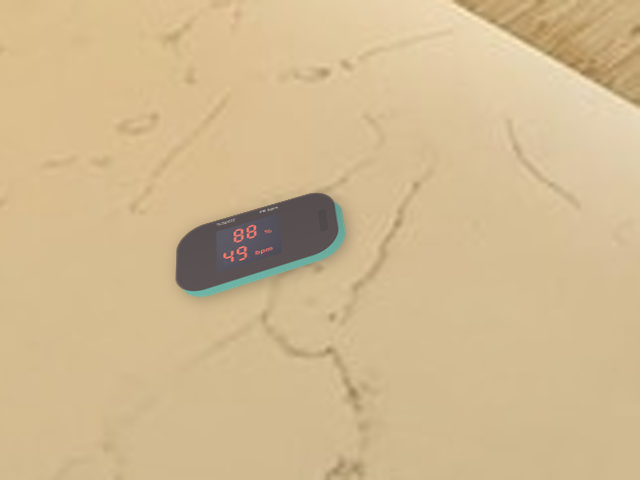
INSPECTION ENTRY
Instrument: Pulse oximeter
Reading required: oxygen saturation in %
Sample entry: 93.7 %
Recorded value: 88 %
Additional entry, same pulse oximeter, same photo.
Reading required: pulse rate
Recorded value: 49 bpm
